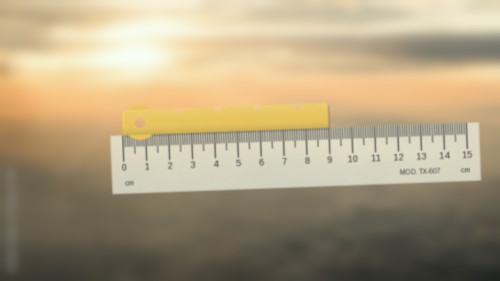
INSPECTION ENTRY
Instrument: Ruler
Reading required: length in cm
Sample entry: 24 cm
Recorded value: 9 cm
